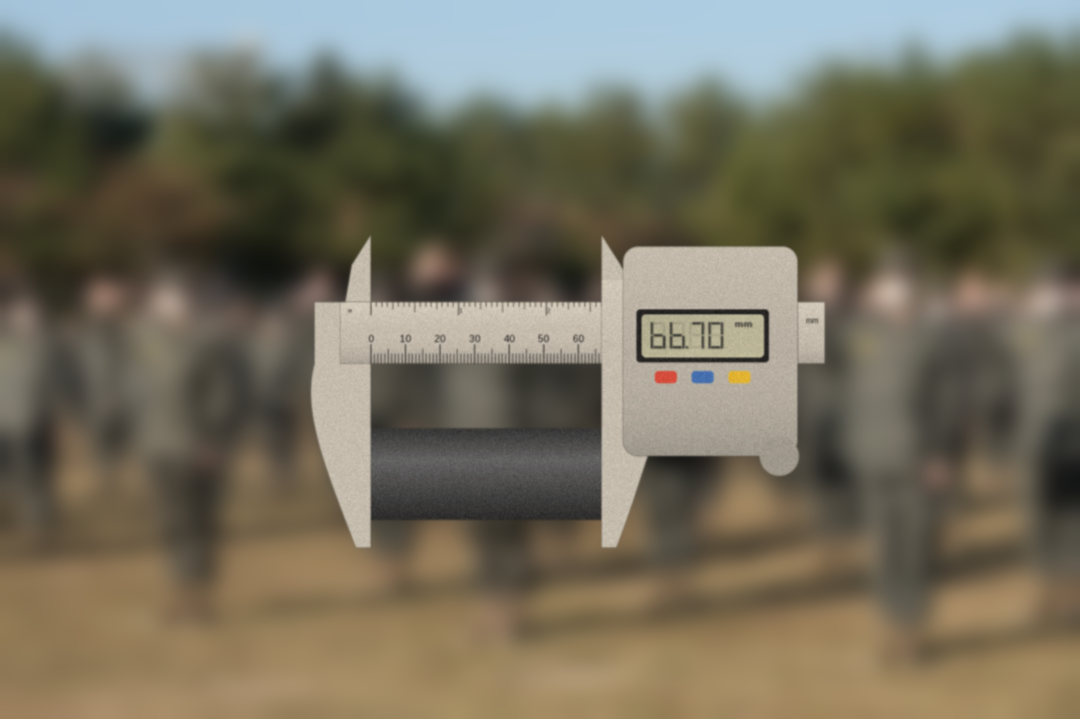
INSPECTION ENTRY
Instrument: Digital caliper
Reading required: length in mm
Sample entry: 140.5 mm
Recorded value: 66.70 mm
